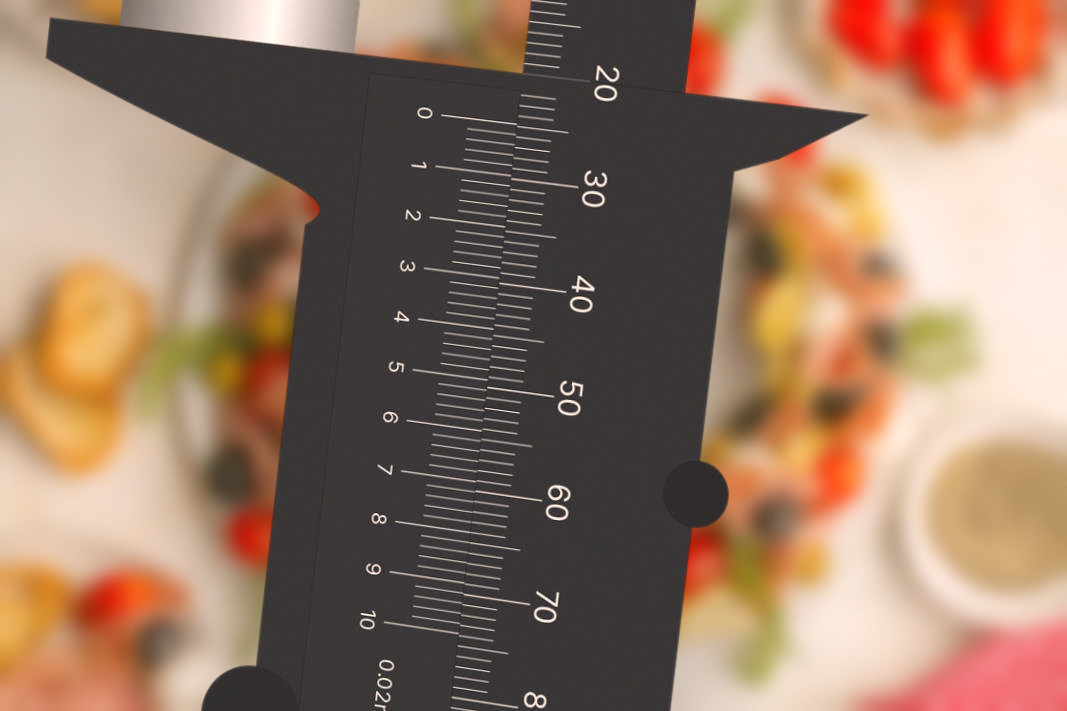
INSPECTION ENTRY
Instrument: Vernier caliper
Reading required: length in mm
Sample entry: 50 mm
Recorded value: 24.8 mm
